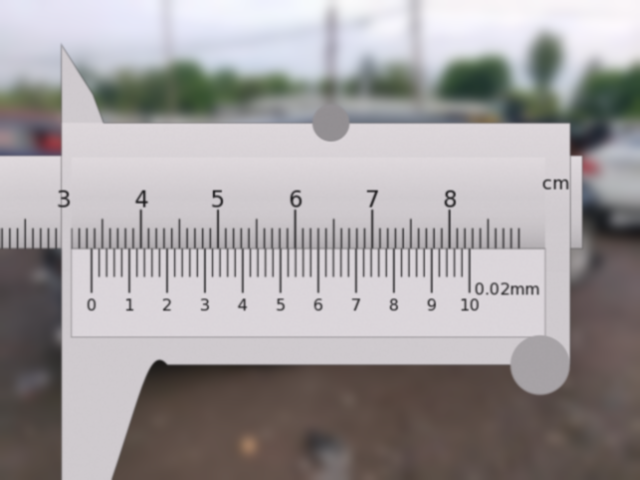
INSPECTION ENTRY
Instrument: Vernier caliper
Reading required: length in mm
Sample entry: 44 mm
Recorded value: 33.6 mm
